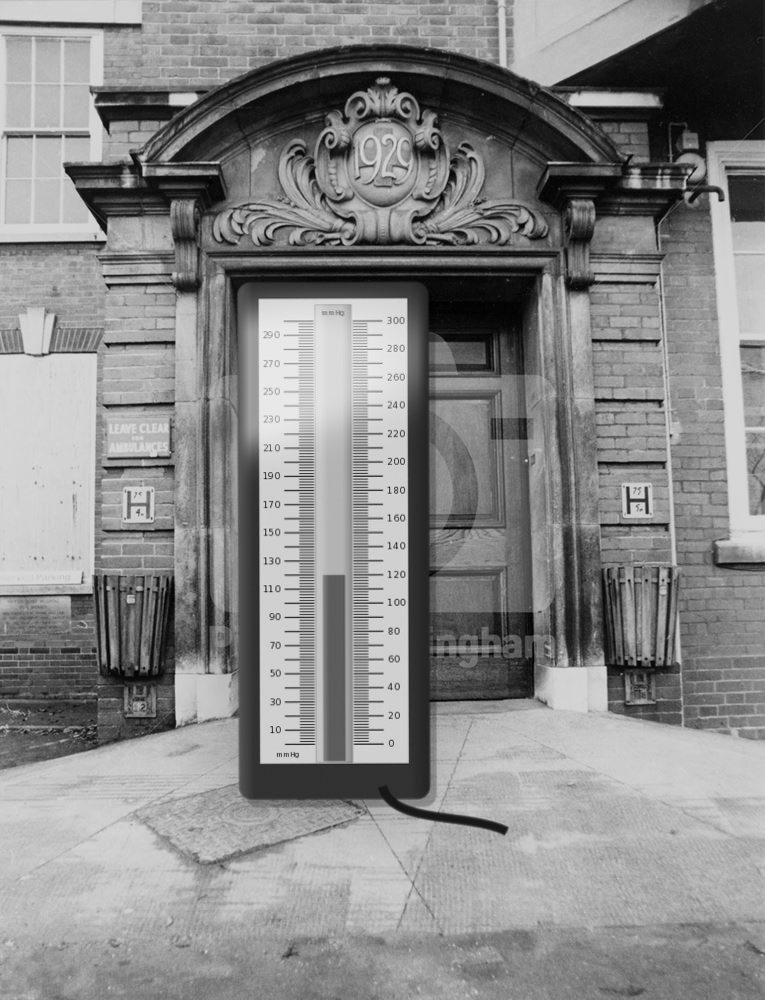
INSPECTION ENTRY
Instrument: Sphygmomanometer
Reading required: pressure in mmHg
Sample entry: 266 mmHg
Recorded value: 120 mmHg
